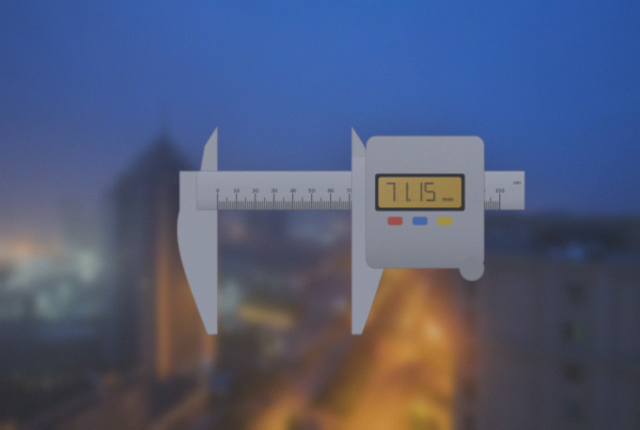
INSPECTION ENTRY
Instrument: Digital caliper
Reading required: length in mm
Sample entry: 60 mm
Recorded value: 71.15 mm
